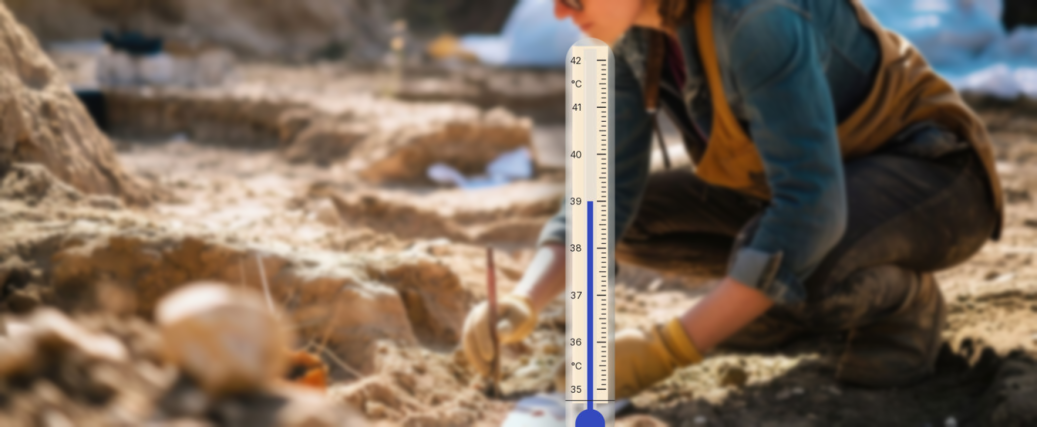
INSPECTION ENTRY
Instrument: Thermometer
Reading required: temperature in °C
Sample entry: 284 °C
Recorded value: 39 °C
